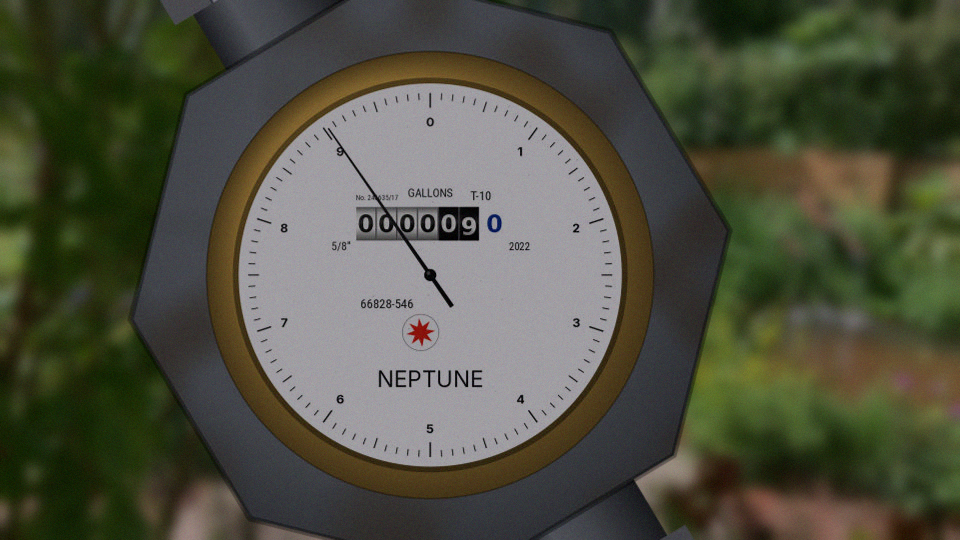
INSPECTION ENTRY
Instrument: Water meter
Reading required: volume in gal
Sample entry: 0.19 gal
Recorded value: 89.0 gal
